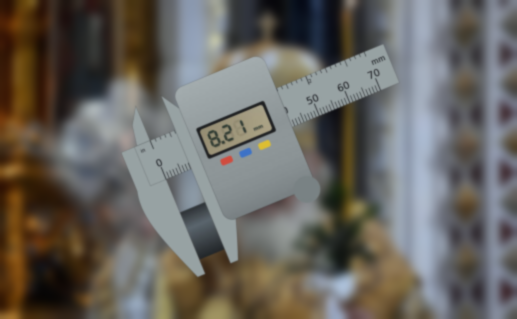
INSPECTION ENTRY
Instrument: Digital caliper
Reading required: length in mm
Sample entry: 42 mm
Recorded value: 8.21 mm
